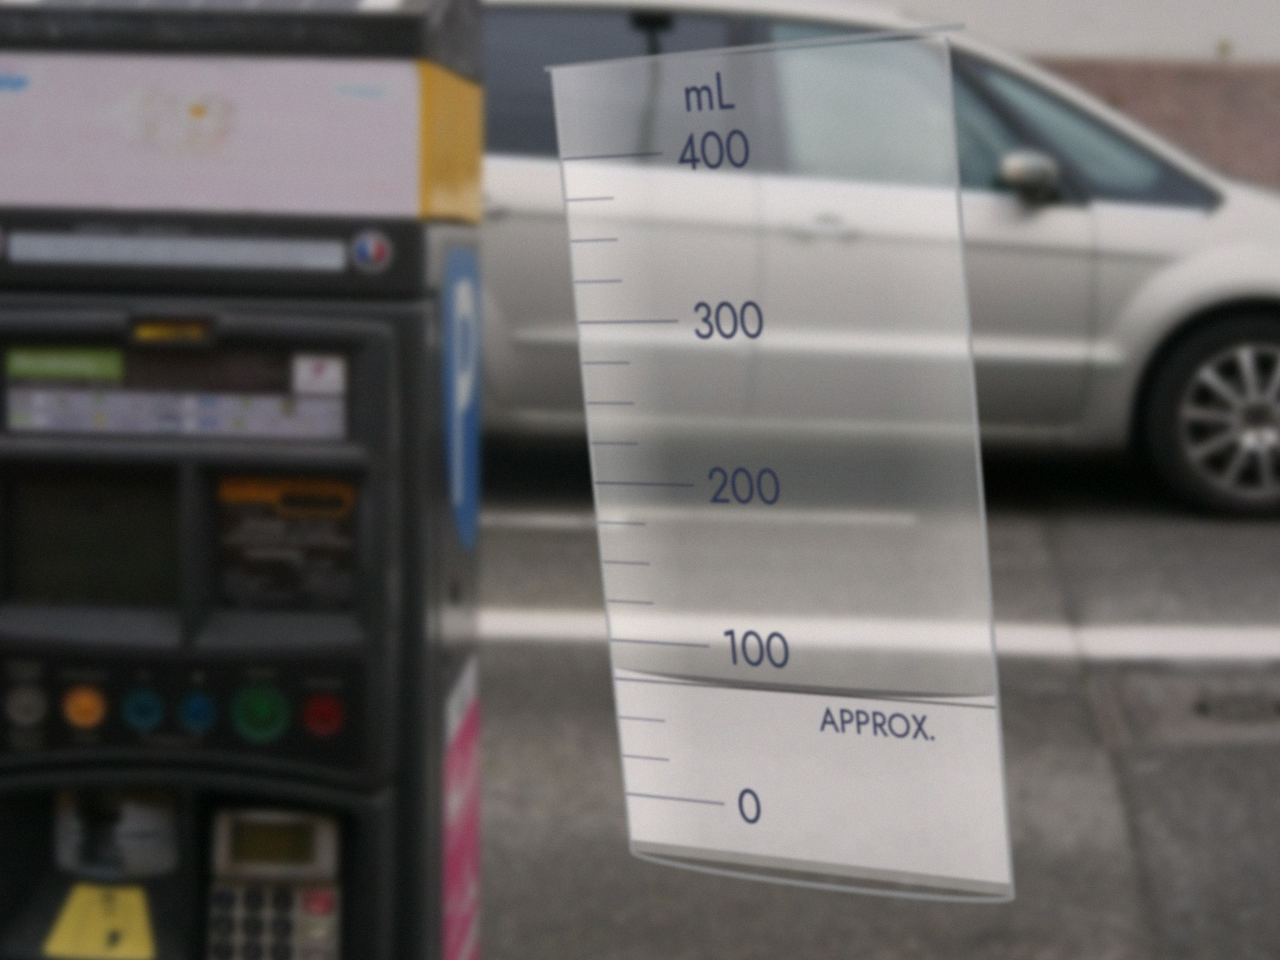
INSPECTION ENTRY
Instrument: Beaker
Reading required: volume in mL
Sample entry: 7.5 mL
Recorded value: 75 mL
